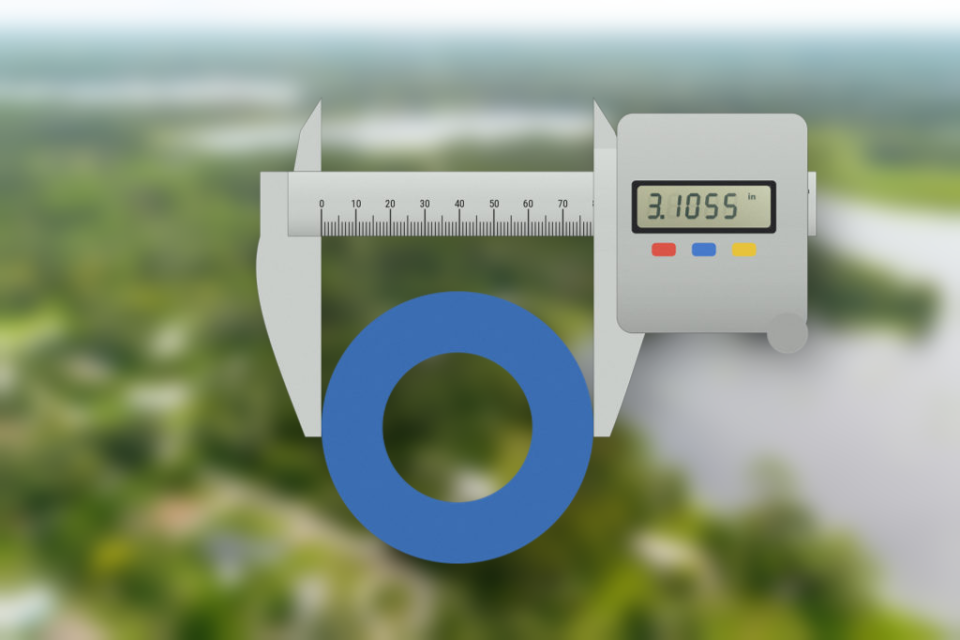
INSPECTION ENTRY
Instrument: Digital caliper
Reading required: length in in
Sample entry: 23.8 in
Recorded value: 3.1055 in
